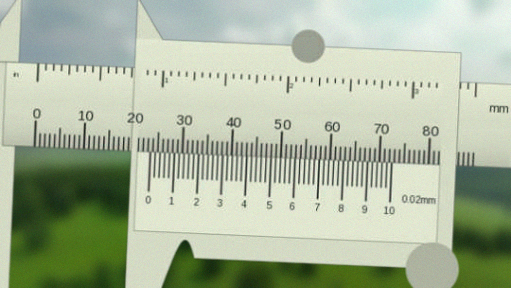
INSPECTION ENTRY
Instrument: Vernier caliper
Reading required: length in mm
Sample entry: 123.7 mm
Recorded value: 23.5 mm
